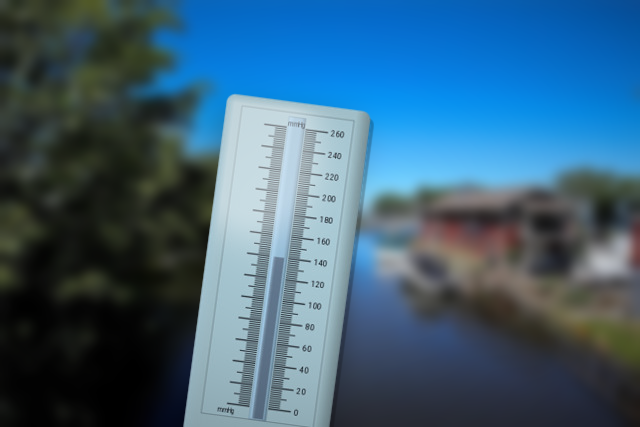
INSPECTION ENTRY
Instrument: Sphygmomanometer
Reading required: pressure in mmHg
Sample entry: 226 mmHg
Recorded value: 140 mmHg
